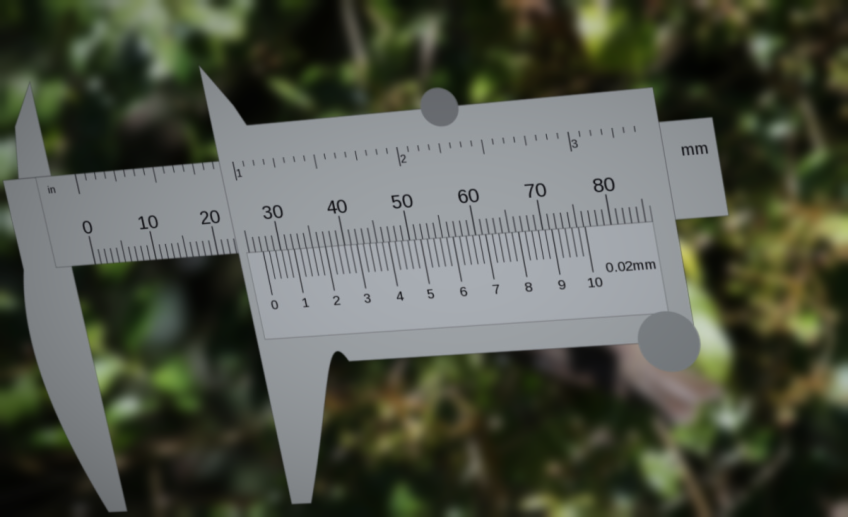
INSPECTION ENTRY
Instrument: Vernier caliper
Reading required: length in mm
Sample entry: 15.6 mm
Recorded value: 27.2 mm
